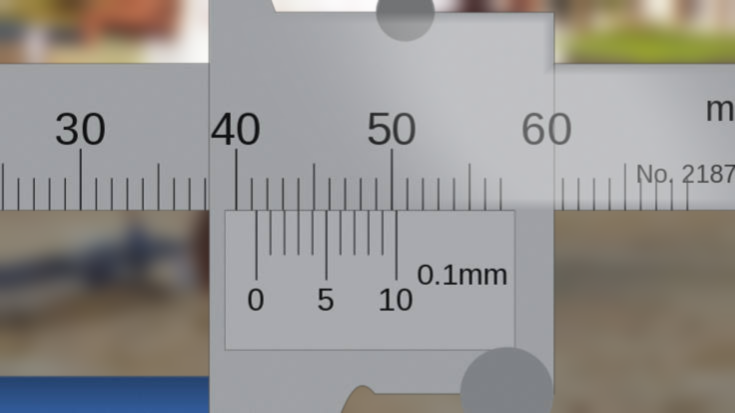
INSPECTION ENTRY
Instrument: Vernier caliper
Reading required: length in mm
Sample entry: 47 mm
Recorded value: 41.3 mm
